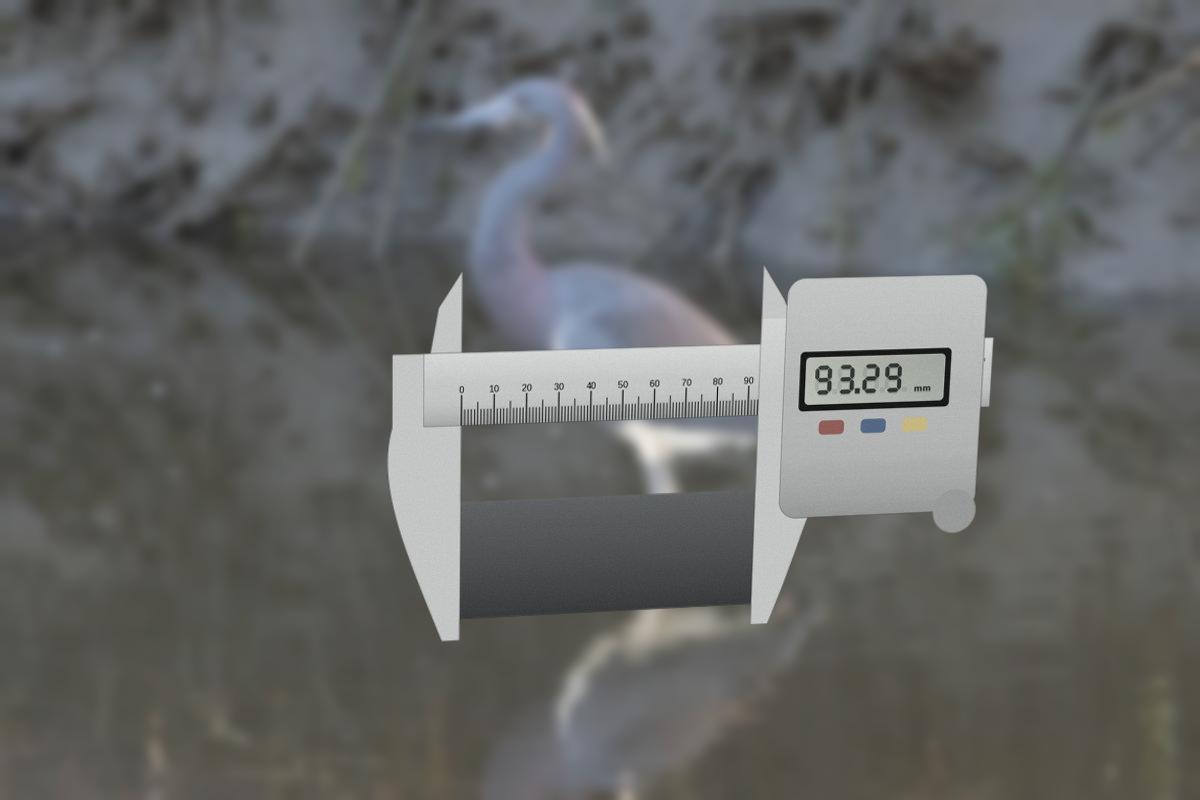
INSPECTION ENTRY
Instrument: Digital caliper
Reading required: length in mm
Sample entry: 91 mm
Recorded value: 93.29 mm
